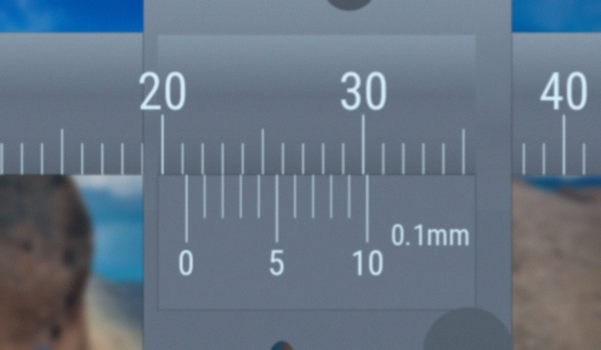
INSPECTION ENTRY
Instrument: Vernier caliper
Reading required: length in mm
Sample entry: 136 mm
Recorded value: 21.2 mm
